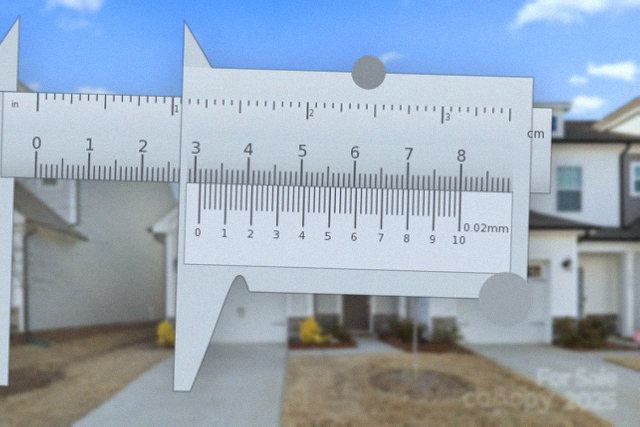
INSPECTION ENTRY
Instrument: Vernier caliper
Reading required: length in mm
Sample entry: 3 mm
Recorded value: 31.0 mm
